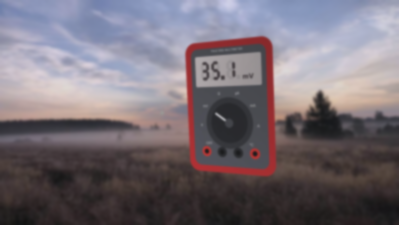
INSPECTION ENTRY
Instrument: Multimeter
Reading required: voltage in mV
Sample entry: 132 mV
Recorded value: 35.1 mV
